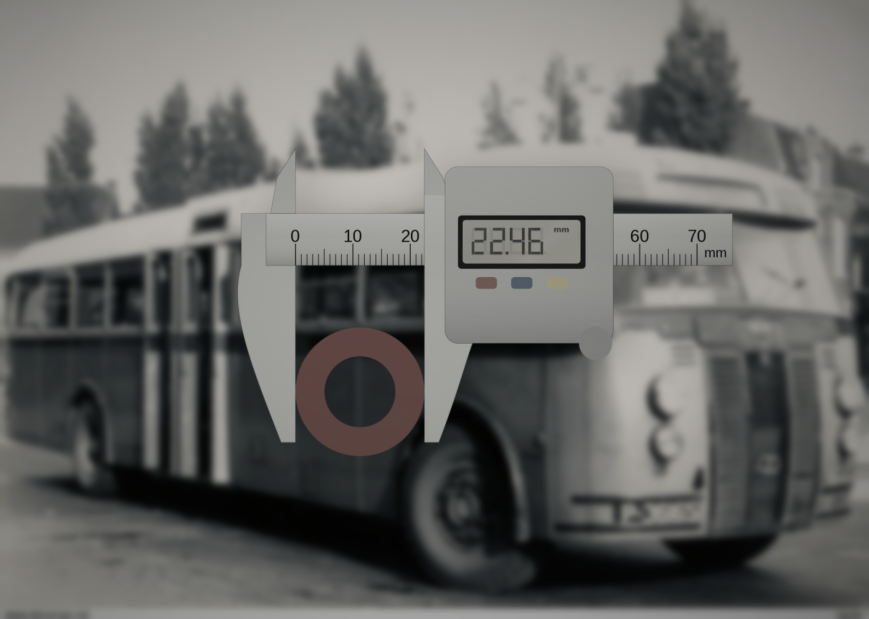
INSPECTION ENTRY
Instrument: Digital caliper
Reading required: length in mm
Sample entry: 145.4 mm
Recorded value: 22.46 mm
